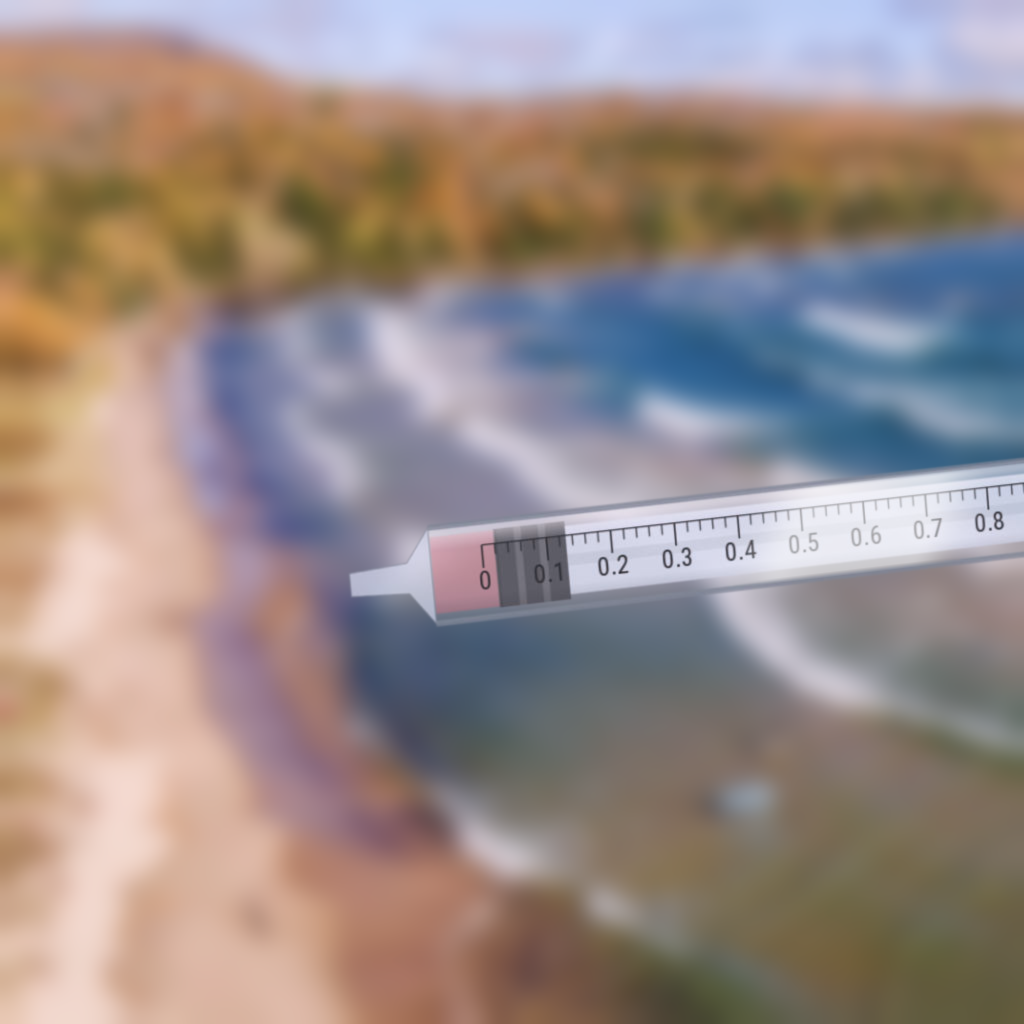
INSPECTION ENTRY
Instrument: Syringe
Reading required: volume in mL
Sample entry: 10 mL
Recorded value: 0.02 mL
